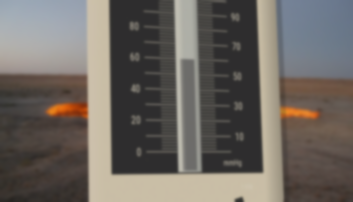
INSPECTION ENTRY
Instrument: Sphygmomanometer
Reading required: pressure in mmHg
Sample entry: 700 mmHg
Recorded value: 60 mmHg
